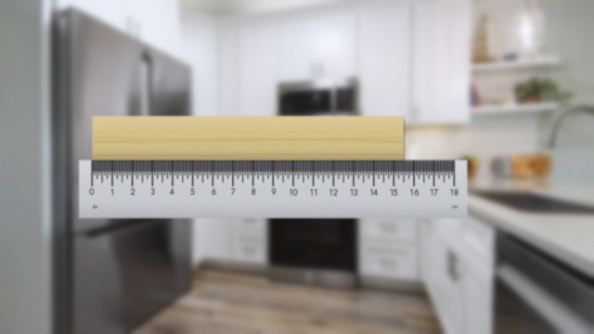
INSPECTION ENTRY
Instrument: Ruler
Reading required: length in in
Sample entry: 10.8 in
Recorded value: 15.5 in
